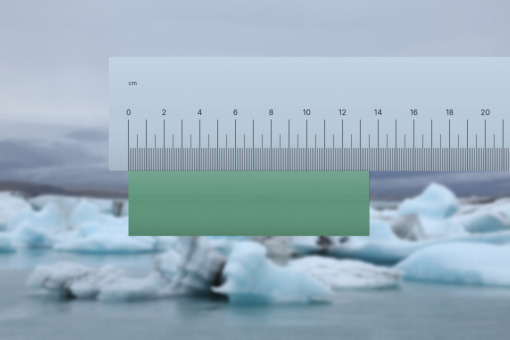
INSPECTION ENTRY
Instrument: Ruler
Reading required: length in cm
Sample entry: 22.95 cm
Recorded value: 13.5 cm
